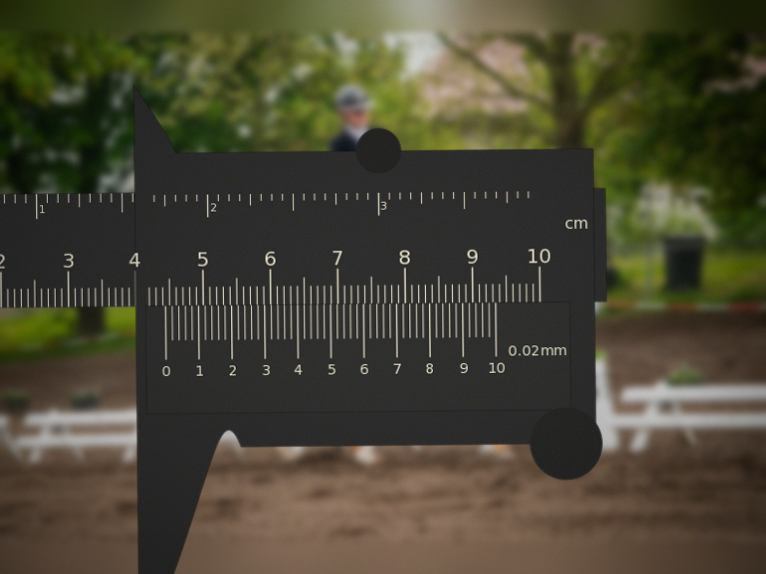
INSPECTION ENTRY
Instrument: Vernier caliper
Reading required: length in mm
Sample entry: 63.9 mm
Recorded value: 44.4 mm
